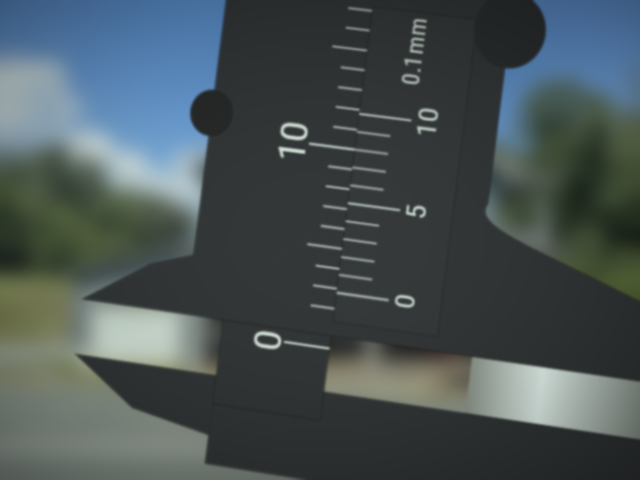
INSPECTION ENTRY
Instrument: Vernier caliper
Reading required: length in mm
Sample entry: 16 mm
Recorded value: 2.8 mm
